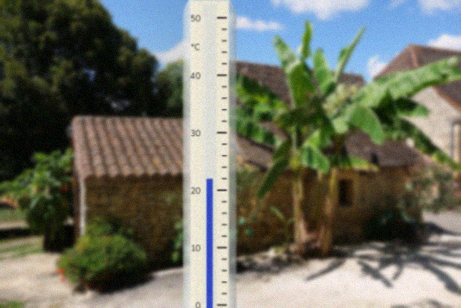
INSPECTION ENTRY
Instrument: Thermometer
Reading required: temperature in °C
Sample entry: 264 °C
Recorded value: 22 °C
